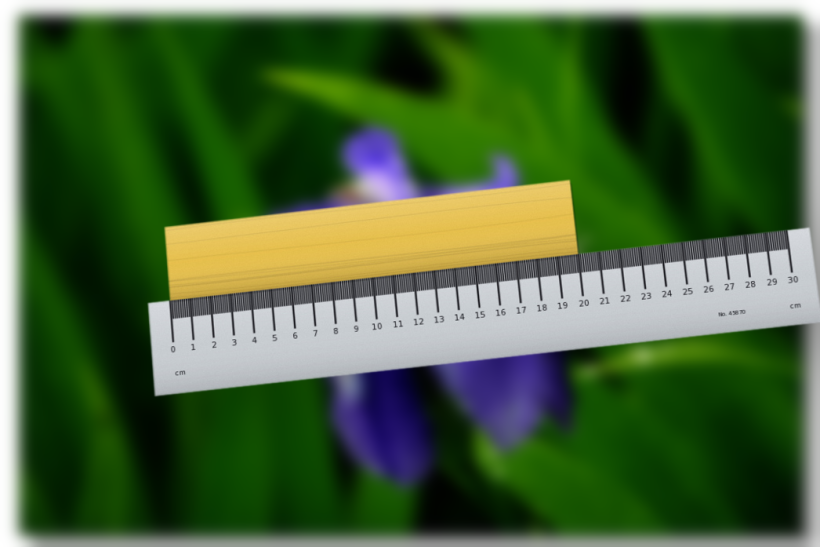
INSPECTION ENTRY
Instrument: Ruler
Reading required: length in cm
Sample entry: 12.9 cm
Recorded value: 20 cm
